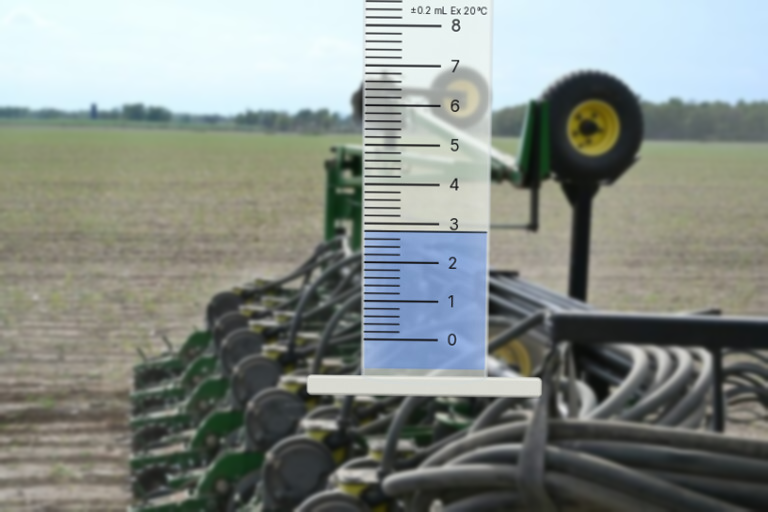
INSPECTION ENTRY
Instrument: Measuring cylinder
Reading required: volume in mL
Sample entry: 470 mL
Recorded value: 2.8 mL
